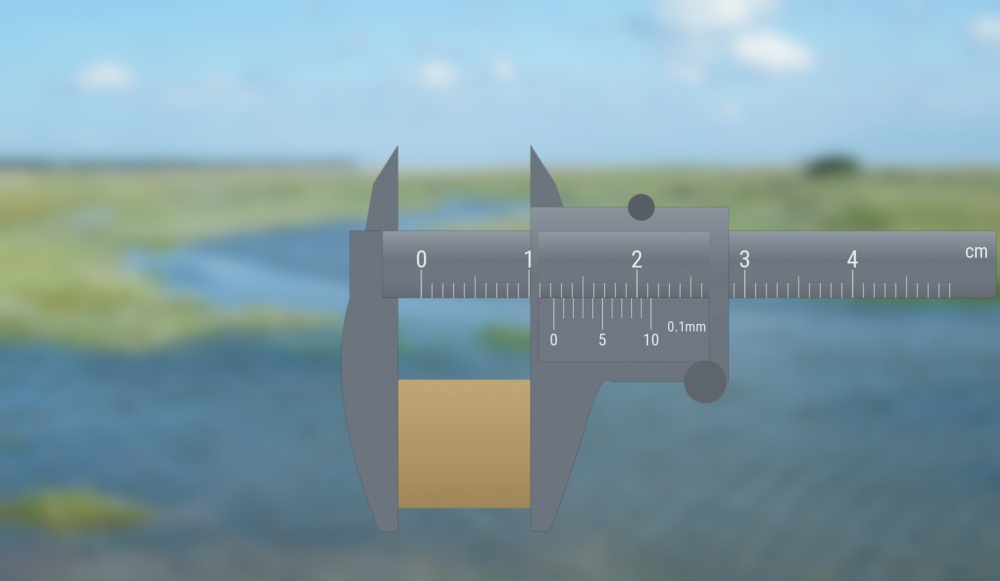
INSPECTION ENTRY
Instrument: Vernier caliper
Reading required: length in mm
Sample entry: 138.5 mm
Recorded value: 12.3 mm
